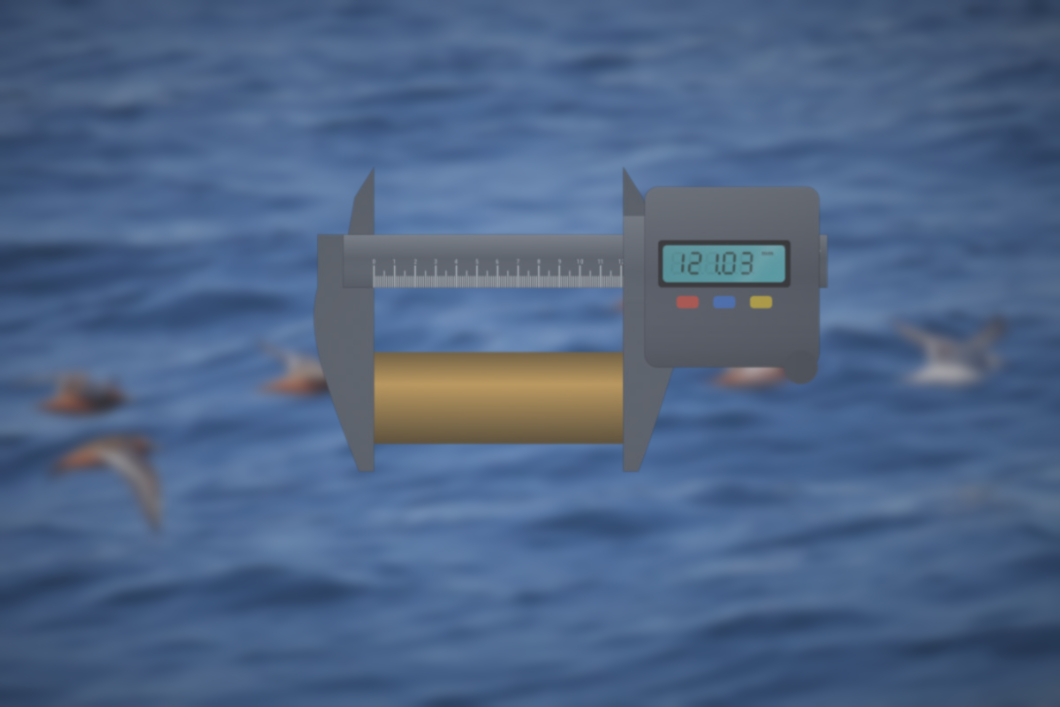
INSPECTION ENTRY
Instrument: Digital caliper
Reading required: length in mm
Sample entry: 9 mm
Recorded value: 121.03 mm
